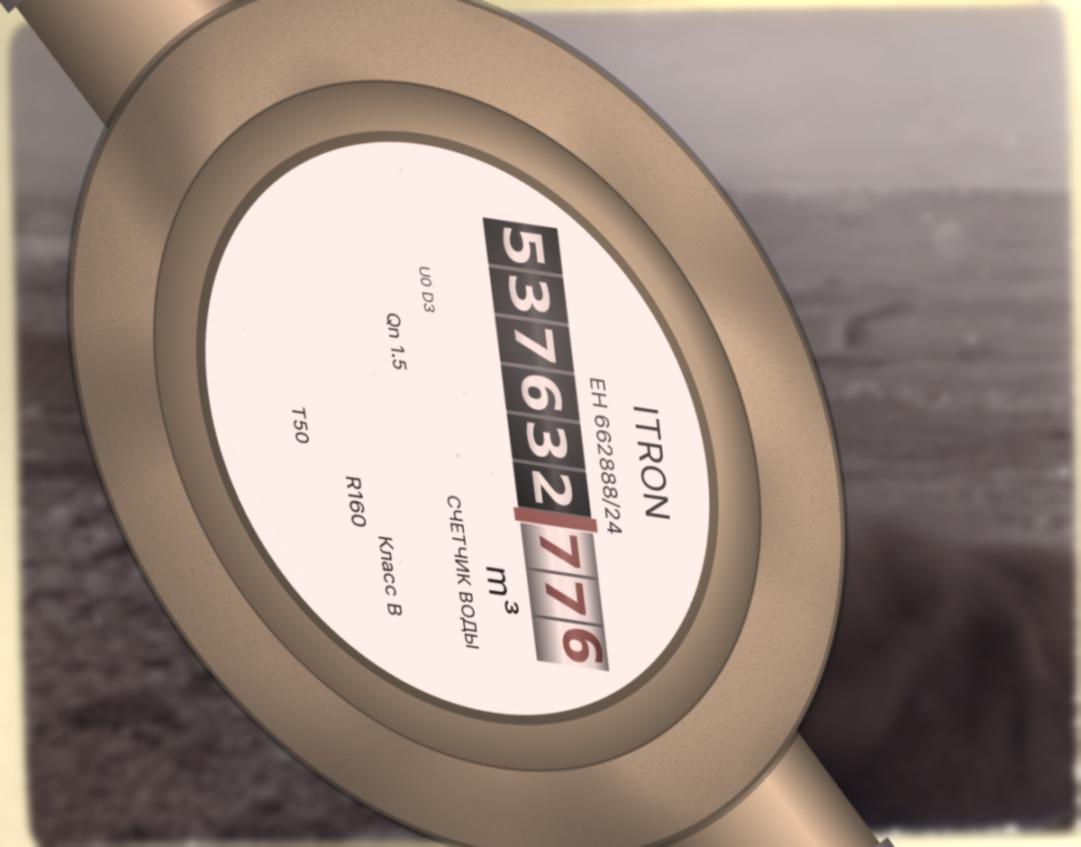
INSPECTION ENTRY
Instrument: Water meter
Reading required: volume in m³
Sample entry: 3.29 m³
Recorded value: 537632.776 m³
